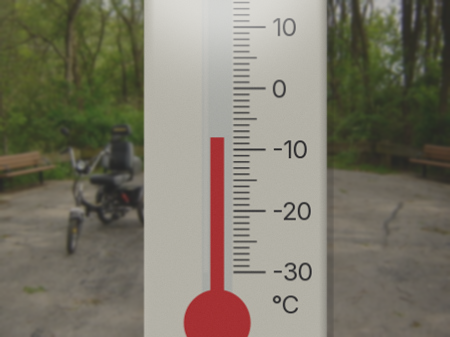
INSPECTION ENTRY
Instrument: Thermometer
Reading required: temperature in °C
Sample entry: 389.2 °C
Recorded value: -8 °C
